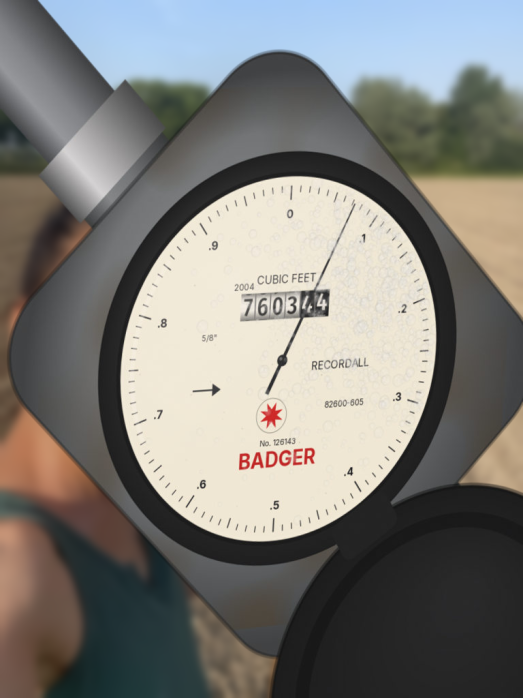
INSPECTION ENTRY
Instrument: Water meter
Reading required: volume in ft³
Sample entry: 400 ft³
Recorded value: 760344.07 ft³
